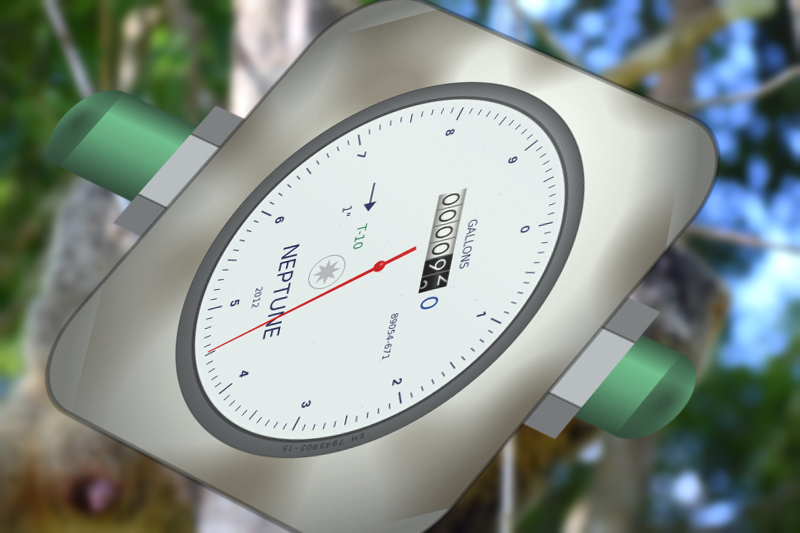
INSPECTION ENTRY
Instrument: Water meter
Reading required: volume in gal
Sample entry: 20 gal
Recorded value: 924.5 gal
